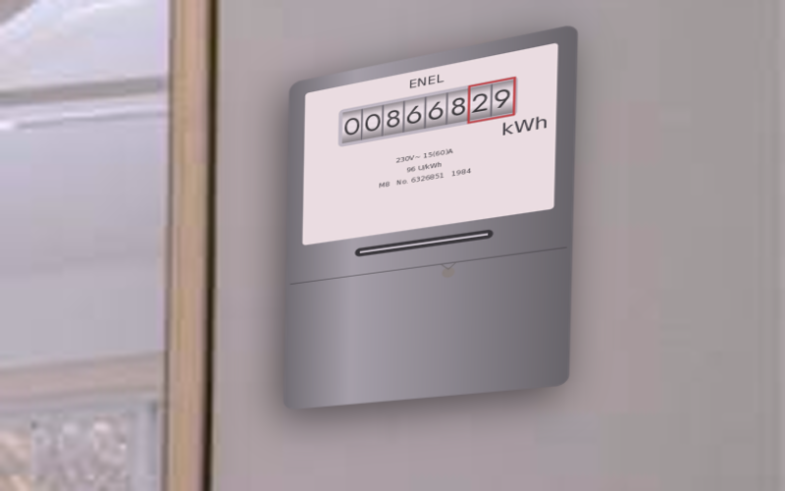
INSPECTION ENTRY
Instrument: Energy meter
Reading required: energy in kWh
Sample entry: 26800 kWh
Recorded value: 8668.29 kWh
